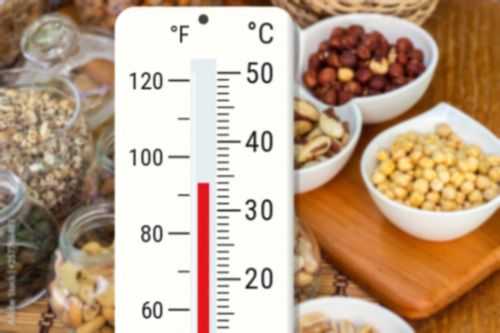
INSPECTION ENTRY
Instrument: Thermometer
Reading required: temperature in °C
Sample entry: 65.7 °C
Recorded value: 34 °C
